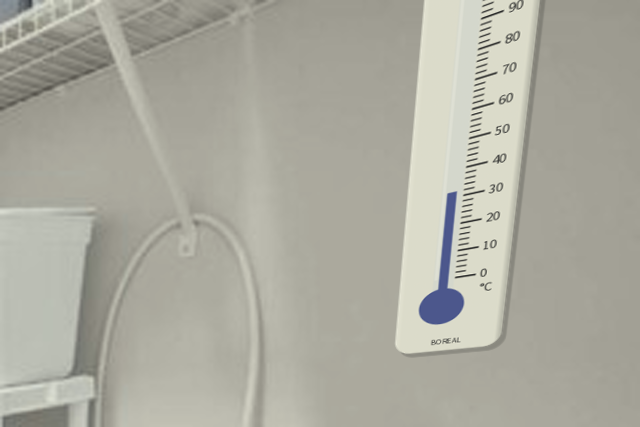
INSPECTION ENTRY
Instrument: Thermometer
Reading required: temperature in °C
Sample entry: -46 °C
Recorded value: 32 °C
